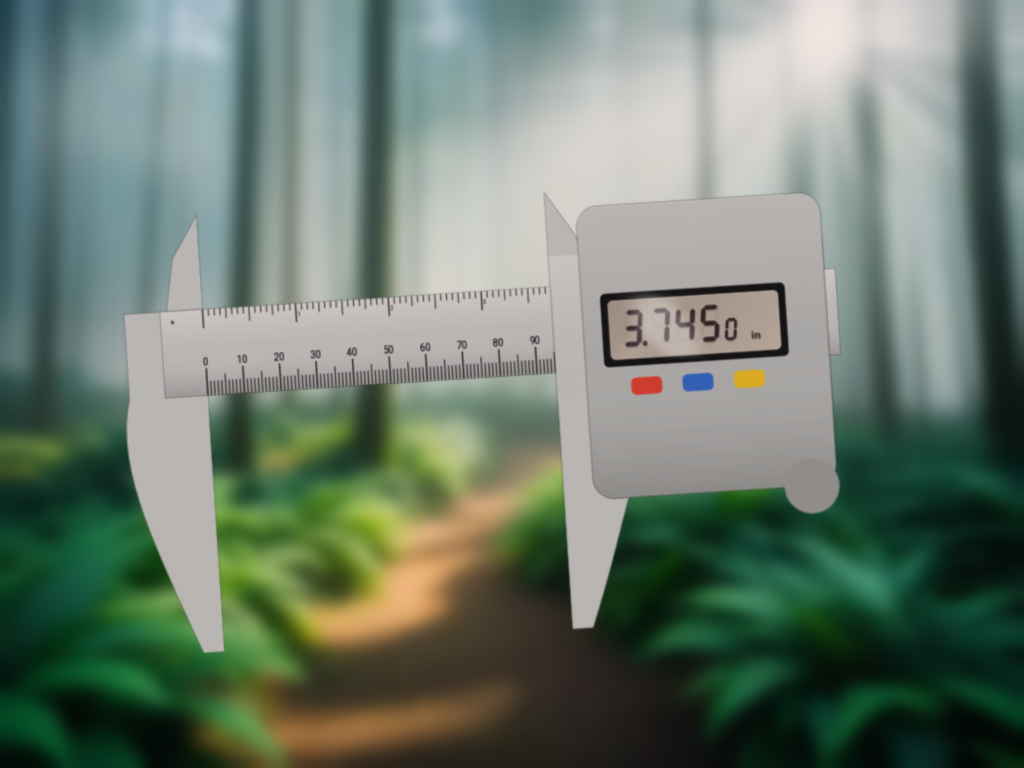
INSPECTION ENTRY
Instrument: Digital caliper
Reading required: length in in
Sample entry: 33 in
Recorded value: 3.7450 in
